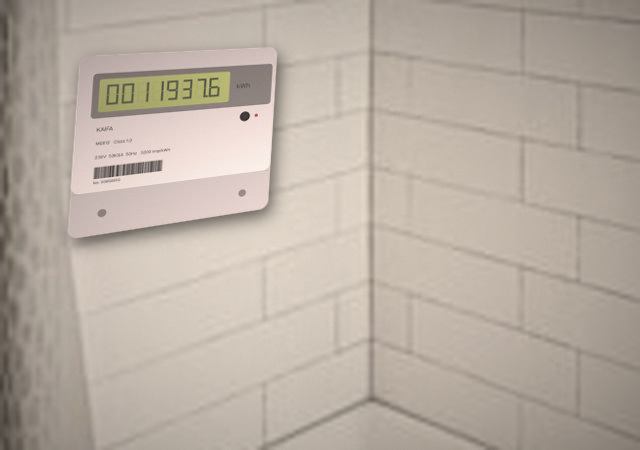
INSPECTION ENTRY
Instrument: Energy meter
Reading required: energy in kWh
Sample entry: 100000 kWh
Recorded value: 11937.6 kWh
